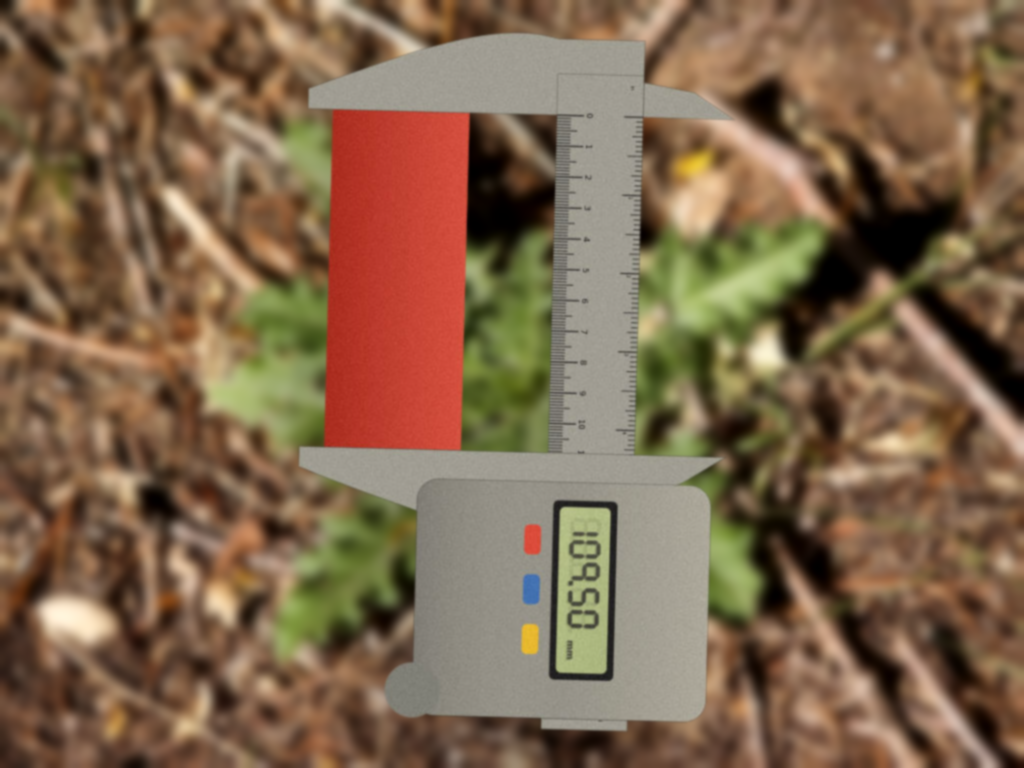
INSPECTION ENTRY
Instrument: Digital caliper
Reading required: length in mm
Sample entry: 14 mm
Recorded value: 109.50 mm
